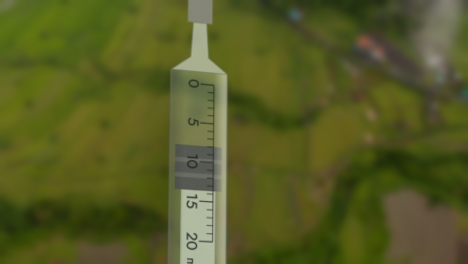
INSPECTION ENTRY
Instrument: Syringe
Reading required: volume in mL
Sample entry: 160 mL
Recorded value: 8 mL
